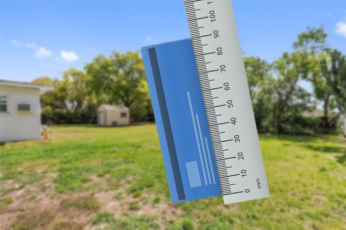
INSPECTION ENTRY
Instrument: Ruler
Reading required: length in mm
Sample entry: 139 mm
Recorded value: 90 mm
